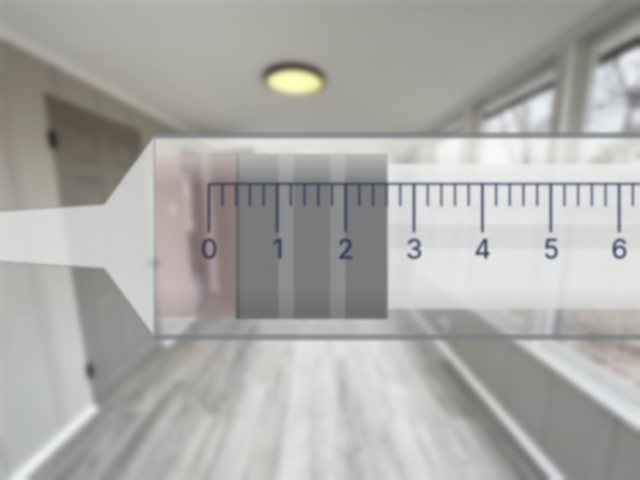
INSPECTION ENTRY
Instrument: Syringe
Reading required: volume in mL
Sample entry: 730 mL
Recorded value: 0.4 mL
